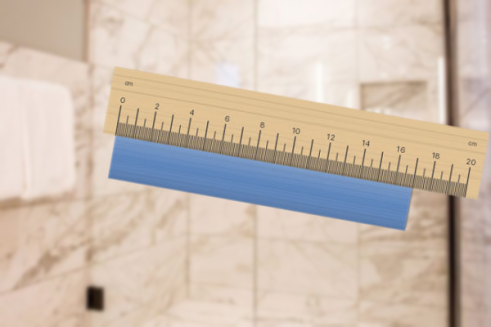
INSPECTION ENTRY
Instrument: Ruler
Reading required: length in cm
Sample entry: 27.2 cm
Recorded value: 17 cm
